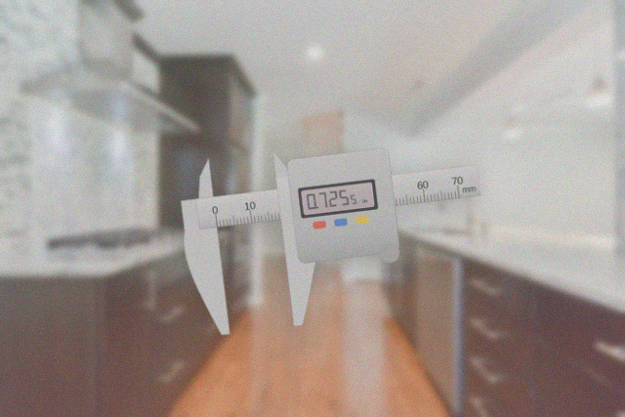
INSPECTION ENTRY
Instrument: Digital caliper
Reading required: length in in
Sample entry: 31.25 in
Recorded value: 0.7255 in
